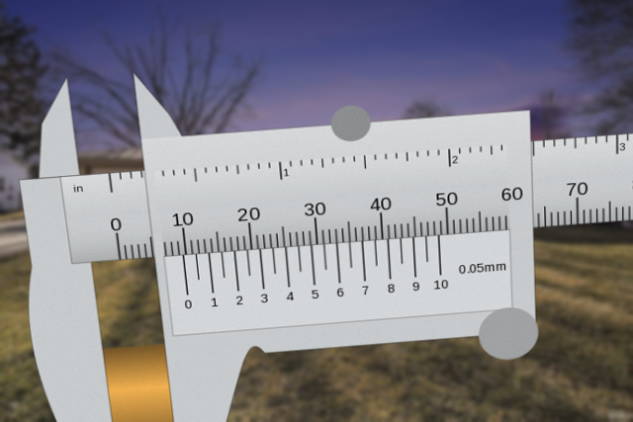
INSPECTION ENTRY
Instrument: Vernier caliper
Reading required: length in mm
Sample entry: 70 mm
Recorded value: 9.6 mm
